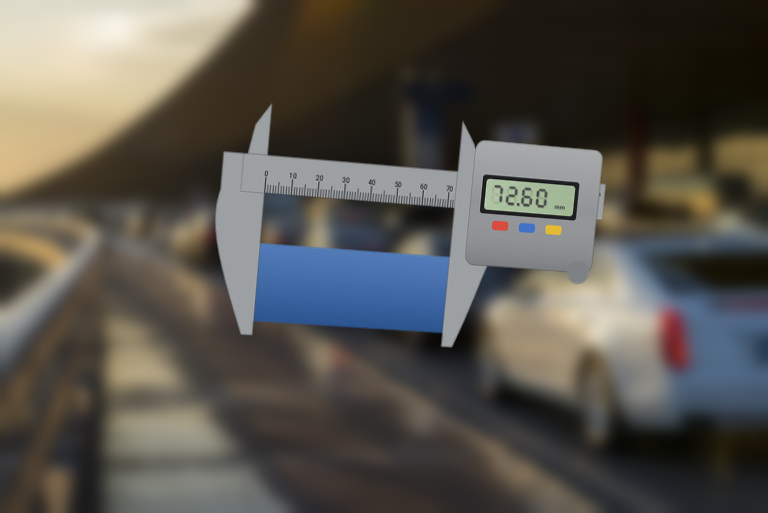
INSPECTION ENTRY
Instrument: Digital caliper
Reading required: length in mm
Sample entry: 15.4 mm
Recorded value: 72.60 mm
